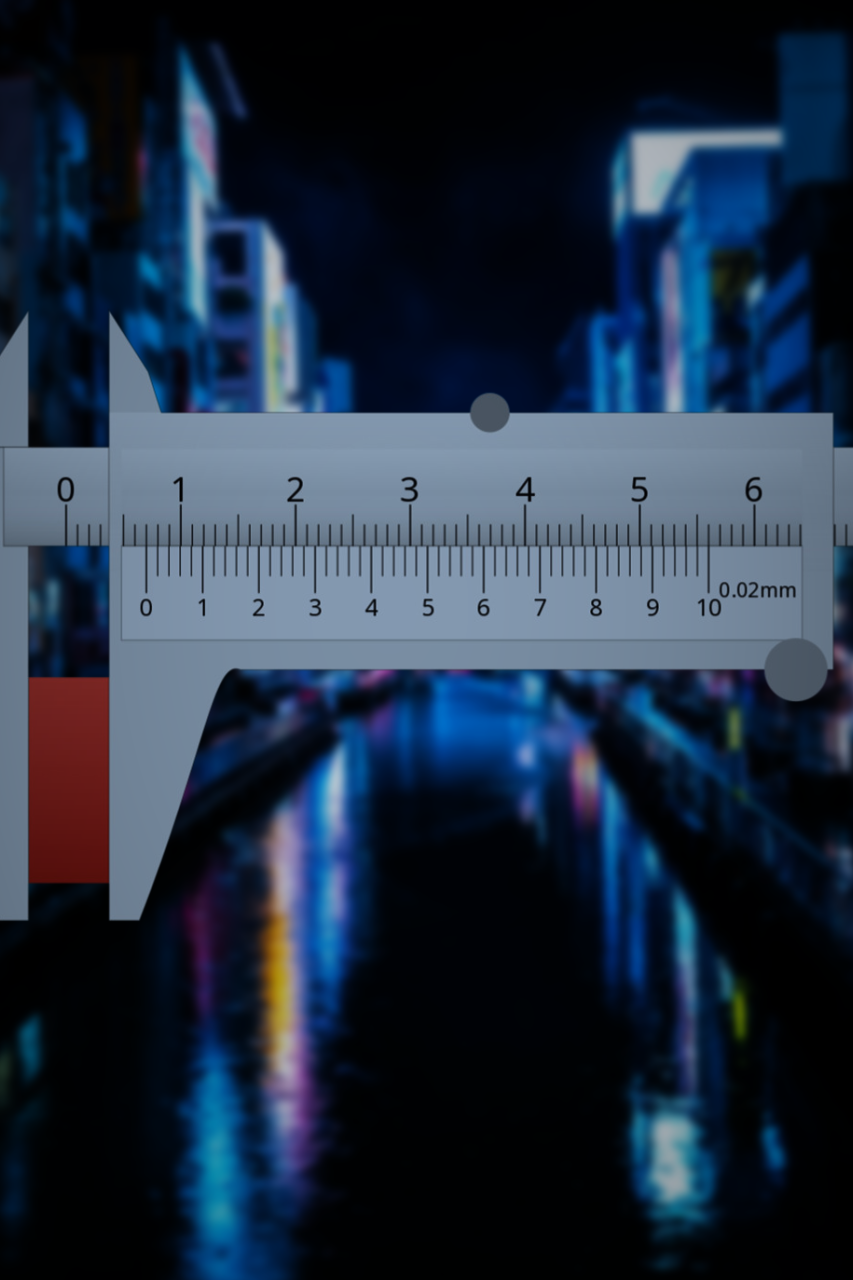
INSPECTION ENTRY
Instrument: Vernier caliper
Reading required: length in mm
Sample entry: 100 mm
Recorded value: 7.0 mm
